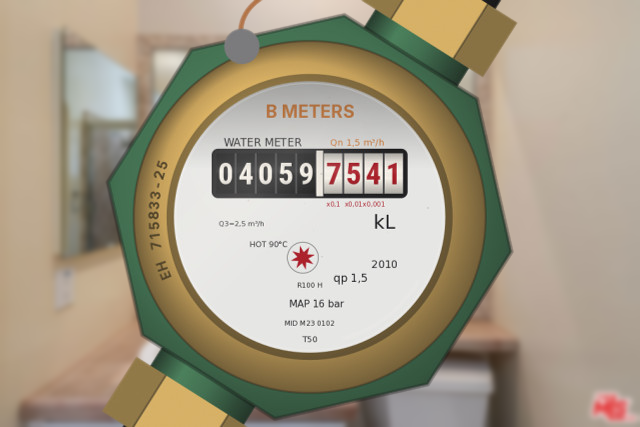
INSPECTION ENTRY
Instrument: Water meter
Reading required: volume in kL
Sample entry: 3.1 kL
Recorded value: 4059.7541 kL
